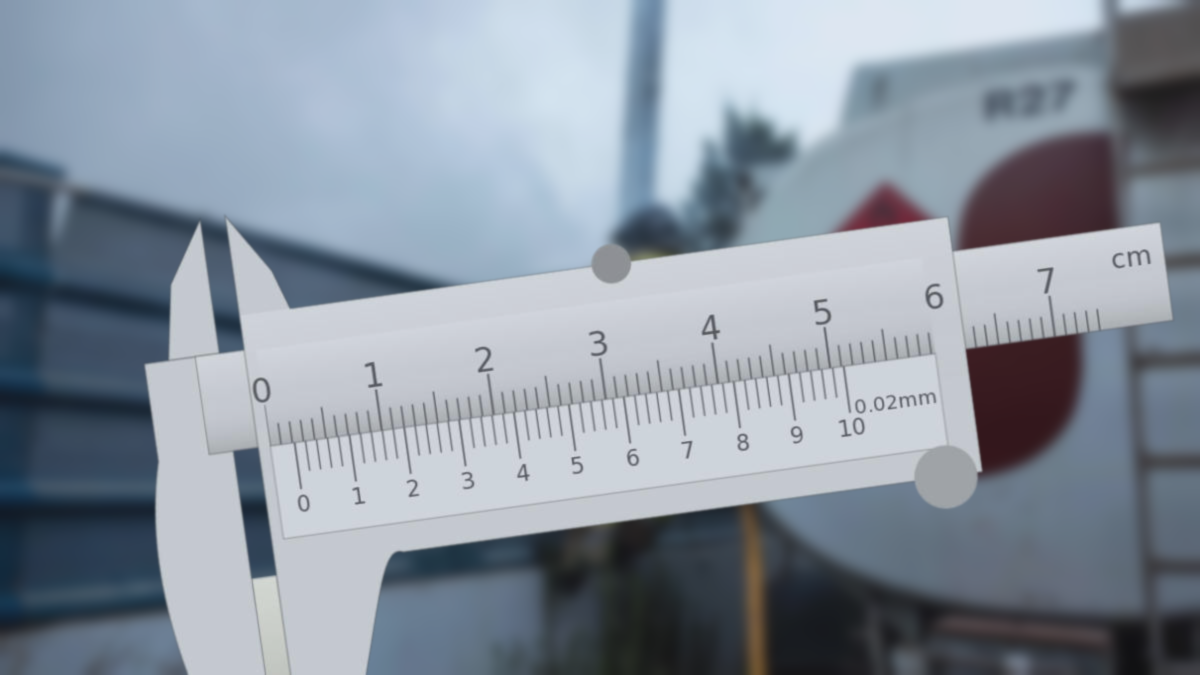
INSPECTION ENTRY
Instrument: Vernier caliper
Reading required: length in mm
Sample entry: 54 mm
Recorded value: 2.2 mm
